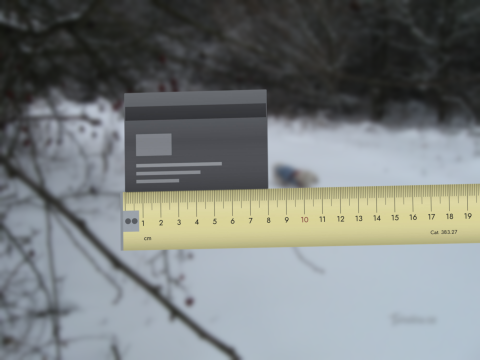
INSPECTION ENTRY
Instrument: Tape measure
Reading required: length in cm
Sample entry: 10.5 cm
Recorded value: 8 cm
